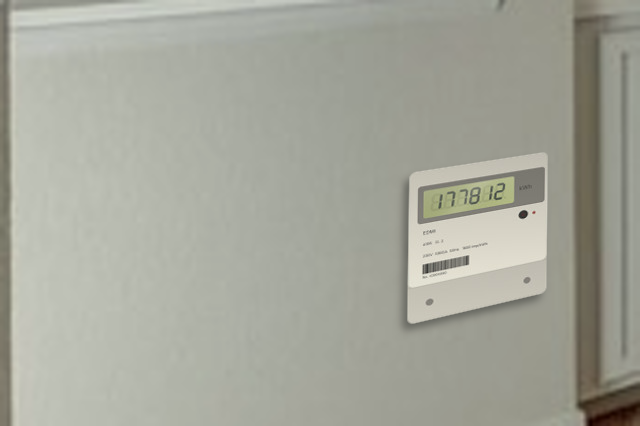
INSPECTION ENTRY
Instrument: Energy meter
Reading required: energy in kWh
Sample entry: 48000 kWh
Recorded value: 177812 kWh
